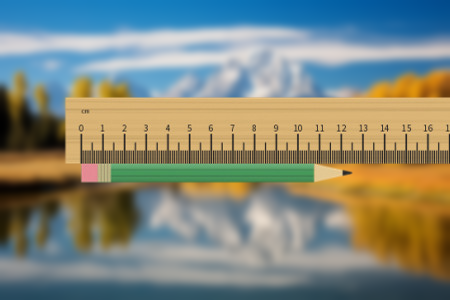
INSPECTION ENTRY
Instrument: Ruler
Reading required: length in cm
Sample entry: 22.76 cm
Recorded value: 12.5 cm
